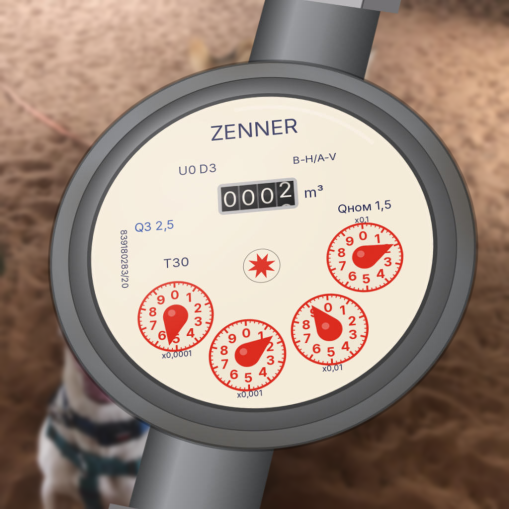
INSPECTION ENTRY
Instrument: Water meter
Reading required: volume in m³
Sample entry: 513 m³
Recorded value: 2.1915 m³
